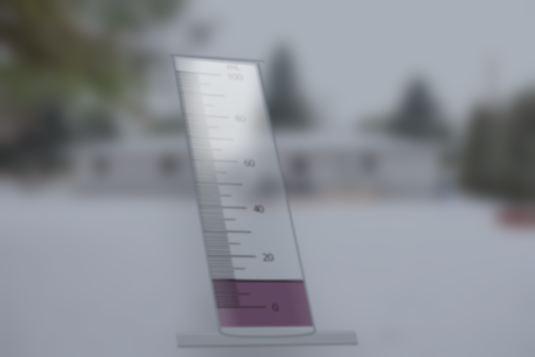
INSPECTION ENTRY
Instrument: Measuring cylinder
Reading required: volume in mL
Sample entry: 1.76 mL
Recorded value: 10 mL
